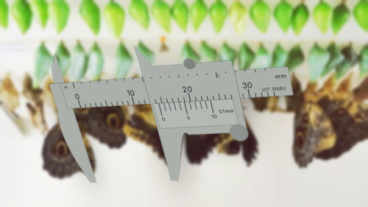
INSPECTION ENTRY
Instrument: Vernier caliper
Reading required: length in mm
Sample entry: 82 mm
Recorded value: 14.4 mm
